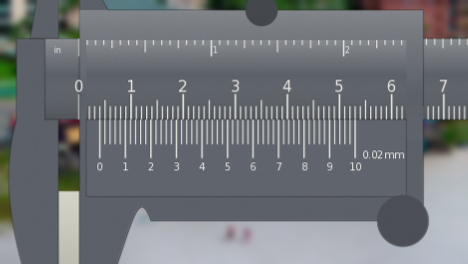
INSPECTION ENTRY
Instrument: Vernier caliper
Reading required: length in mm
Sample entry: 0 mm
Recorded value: 4.0 mm
